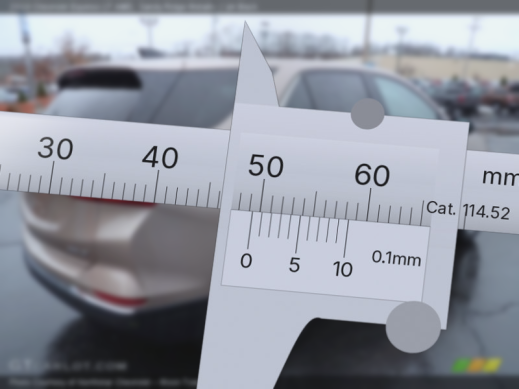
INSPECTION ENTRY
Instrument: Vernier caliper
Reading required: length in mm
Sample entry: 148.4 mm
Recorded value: 49.3 mm
